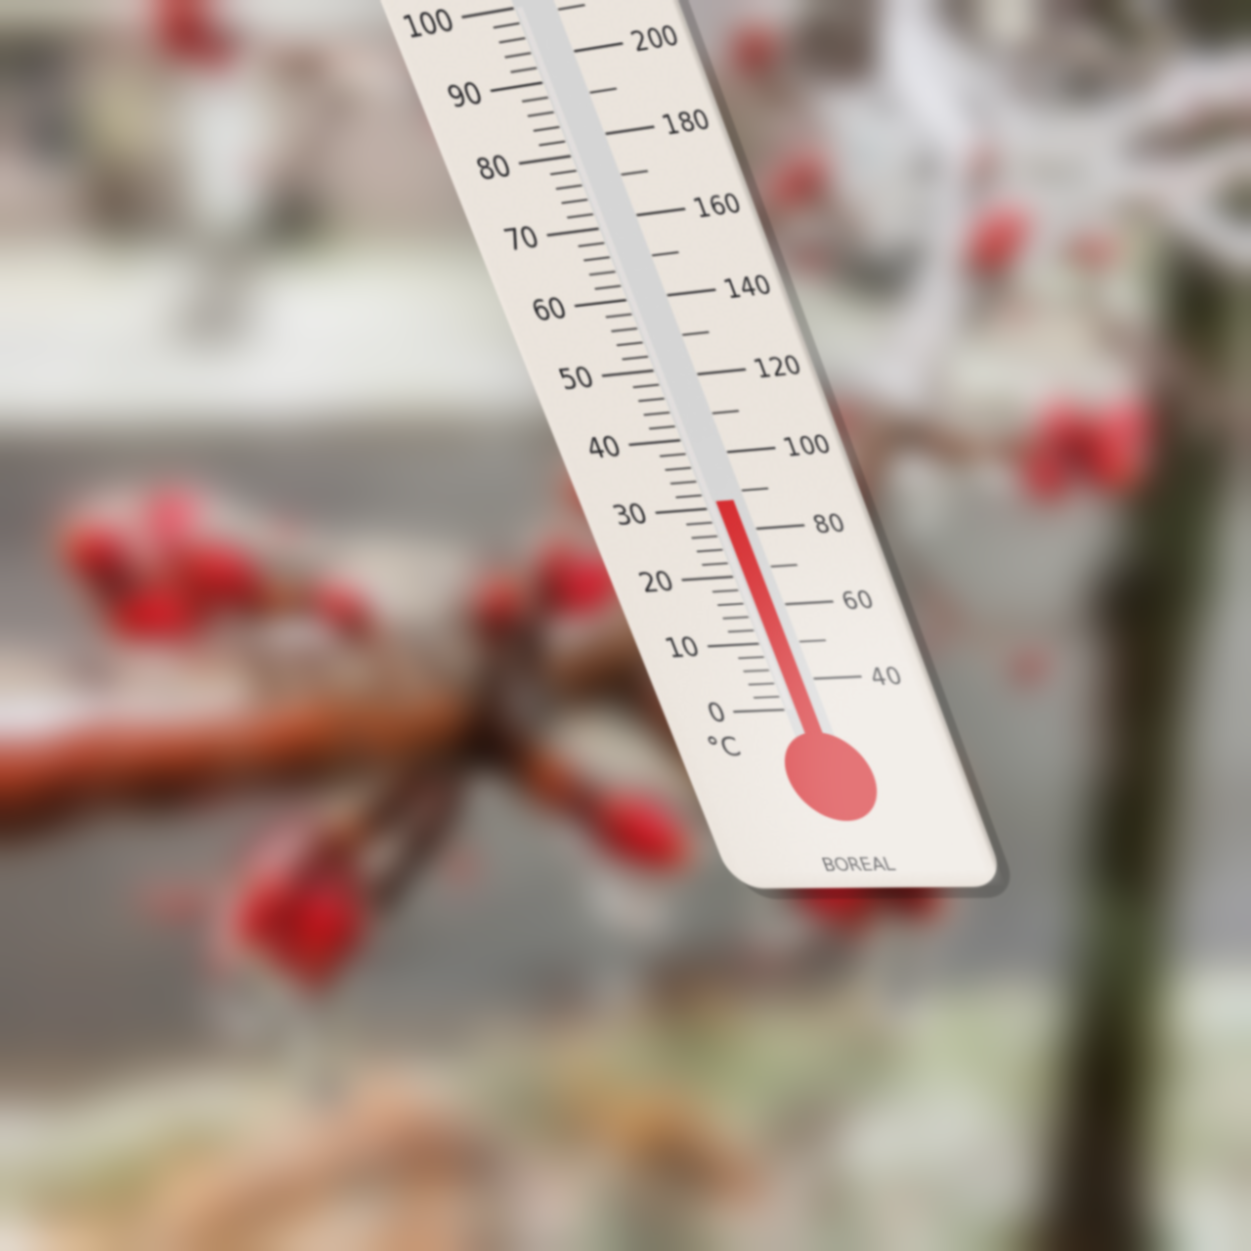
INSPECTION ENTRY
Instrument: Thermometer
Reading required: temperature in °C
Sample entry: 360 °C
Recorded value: 31 °C
